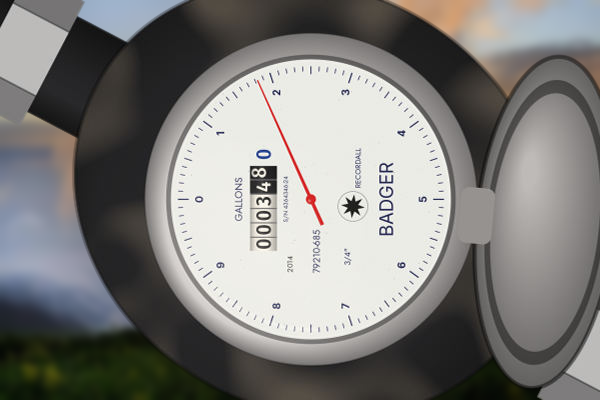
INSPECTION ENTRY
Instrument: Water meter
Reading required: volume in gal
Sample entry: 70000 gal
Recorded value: 3481.8 gal
